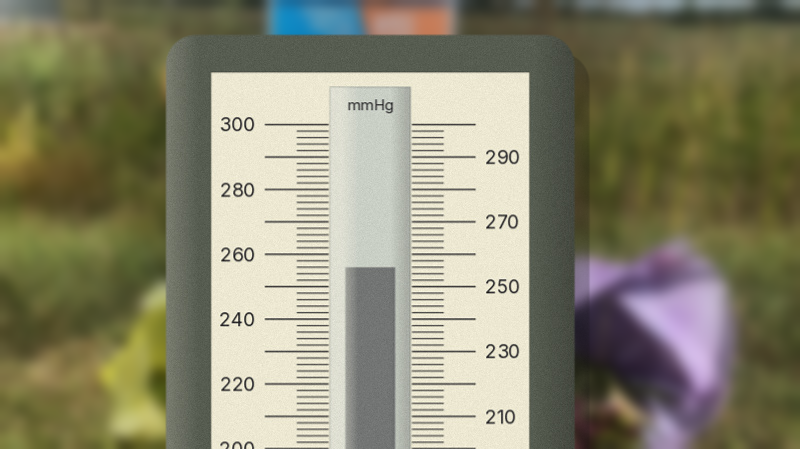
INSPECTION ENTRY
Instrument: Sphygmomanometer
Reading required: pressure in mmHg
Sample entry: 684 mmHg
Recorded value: 256 mmHg
